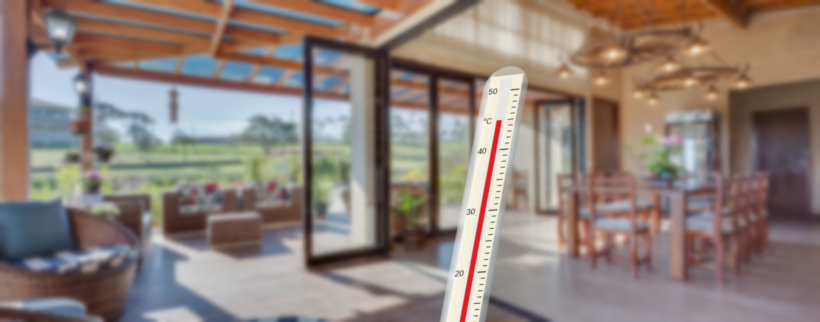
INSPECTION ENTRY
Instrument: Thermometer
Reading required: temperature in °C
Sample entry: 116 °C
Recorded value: 45 °C
